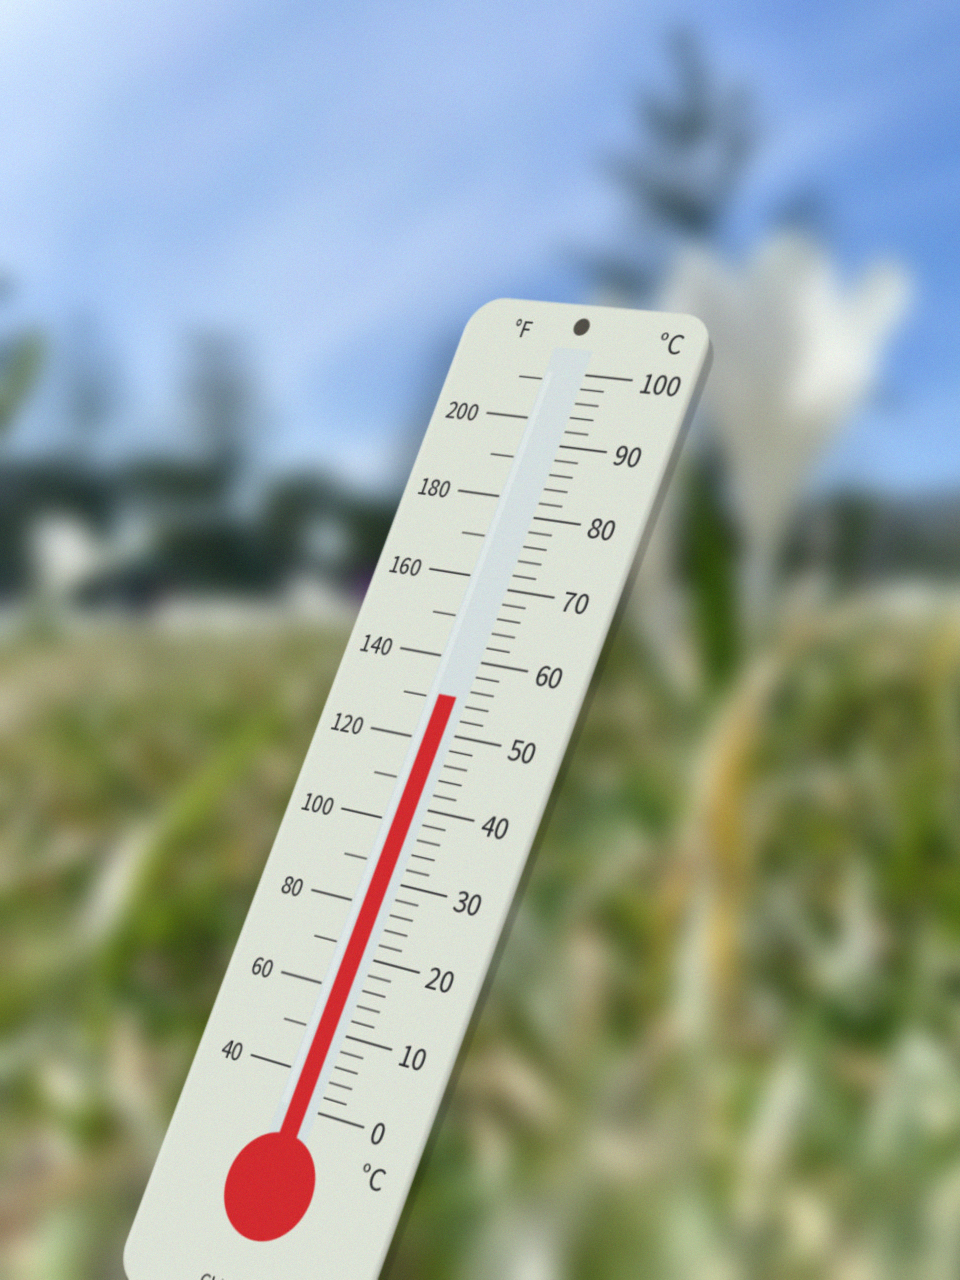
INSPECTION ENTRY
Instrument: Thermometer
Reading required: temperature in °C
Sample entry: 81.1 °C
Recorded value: 55 °C
